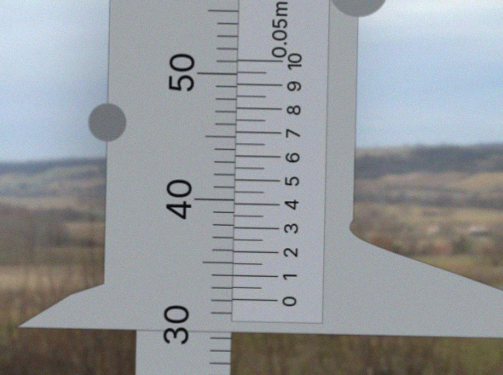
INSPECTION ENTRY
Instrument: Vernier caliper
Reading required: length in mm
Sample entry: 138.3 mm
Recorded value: 32.1 mm
